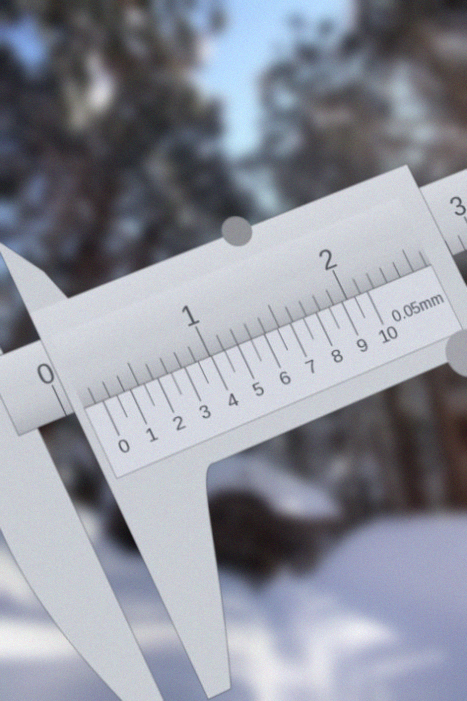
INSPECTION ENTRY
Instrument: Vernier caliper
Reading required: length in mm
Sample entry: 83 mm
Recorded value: 2.5 mm
